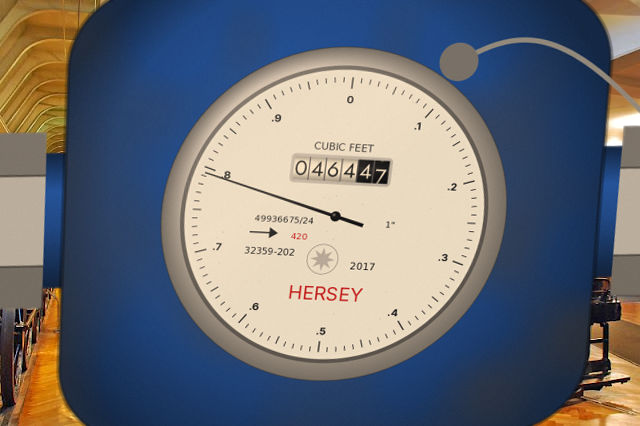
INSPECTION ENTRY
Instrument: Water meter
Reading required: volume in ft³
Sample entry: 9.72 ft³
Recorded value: 46446.79 ft³
